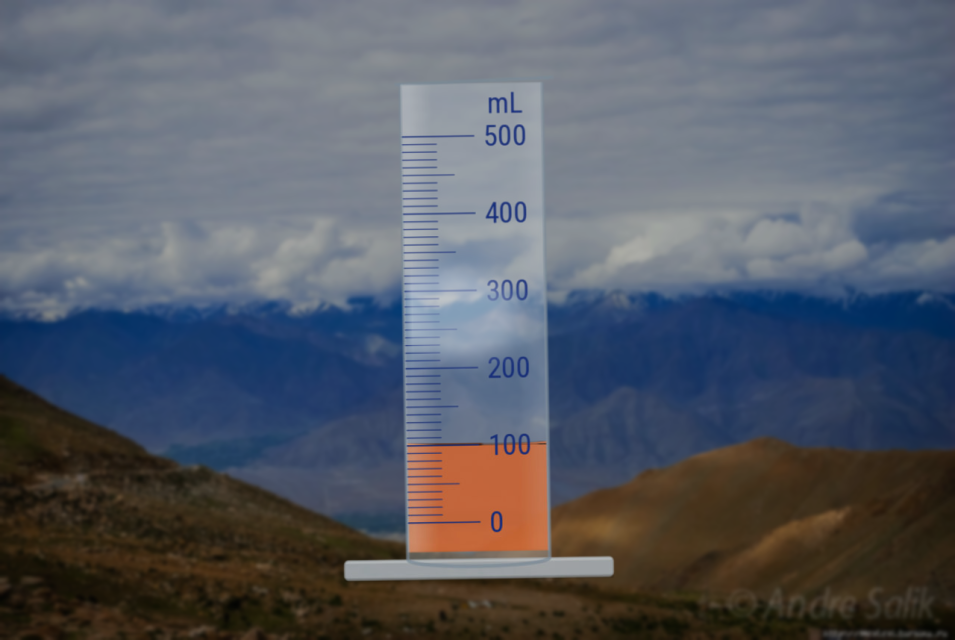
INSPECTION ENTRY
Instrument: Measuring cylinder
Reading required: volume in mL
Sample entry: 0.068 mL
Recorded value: 100 mL
